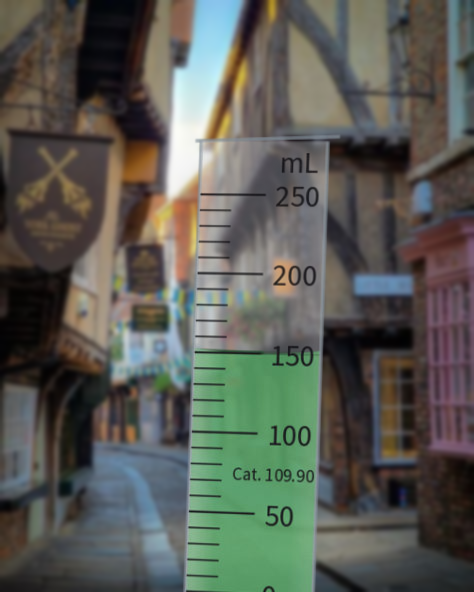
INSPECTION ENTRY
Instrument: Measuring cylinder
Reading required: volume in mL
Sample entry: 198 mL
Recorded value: 150 mL
